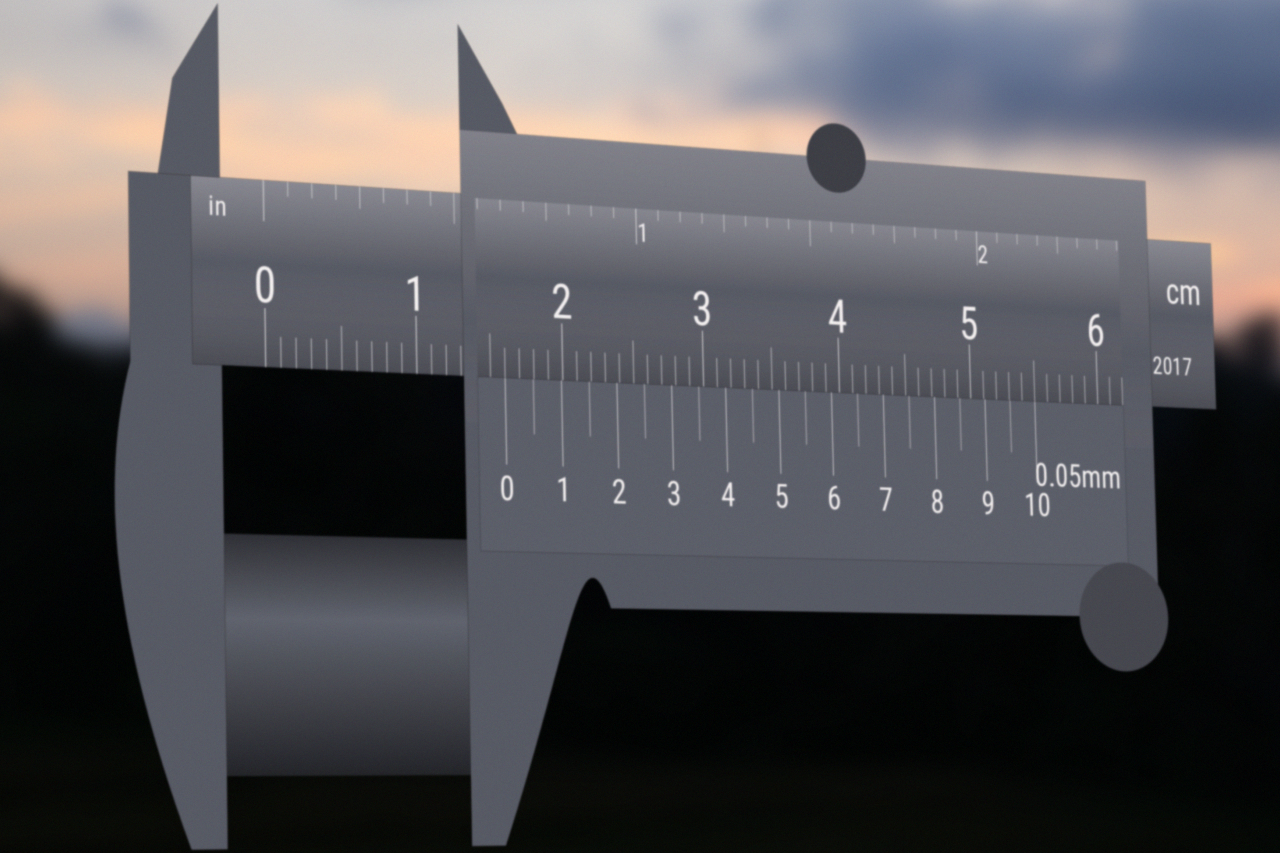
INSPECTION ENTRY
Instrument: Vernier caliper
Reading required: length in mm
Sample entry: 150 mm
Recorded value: 16.0 mm
